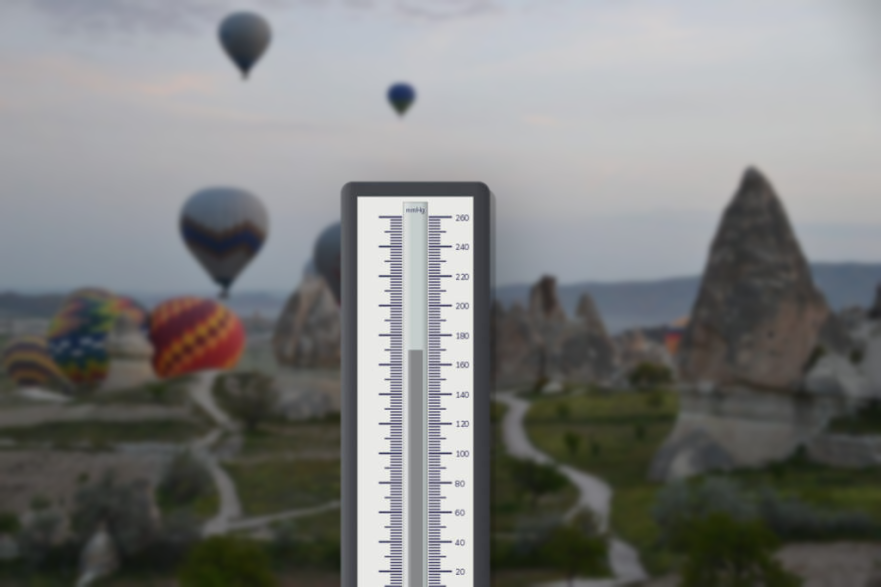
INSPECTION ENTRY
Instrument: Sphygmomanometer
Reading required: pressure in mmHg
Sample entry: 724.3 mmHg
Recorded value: 170 mmHg
